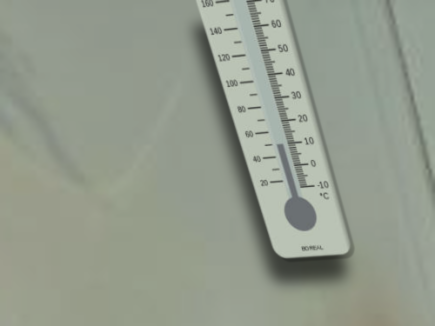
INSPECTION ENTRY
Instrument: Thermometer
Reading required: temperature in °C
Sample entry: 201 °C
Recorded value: 10 °C
